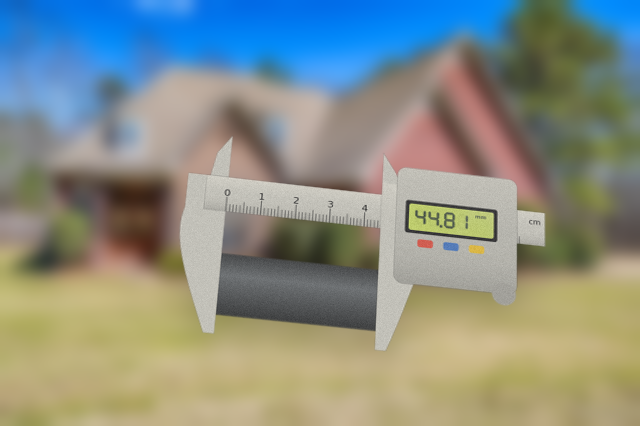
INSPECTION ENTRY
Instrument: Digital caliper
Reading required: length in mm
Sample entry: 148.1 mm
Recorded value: 44.81 mm
